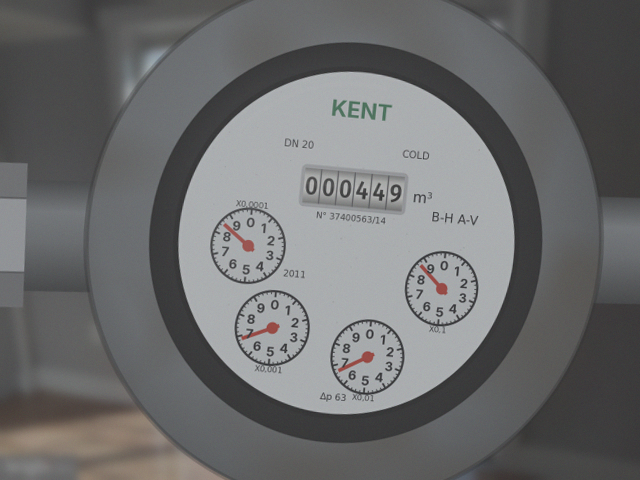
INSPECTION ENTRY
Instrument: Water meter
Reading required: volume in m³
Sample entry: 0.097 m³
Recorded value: 449.8668 m³
